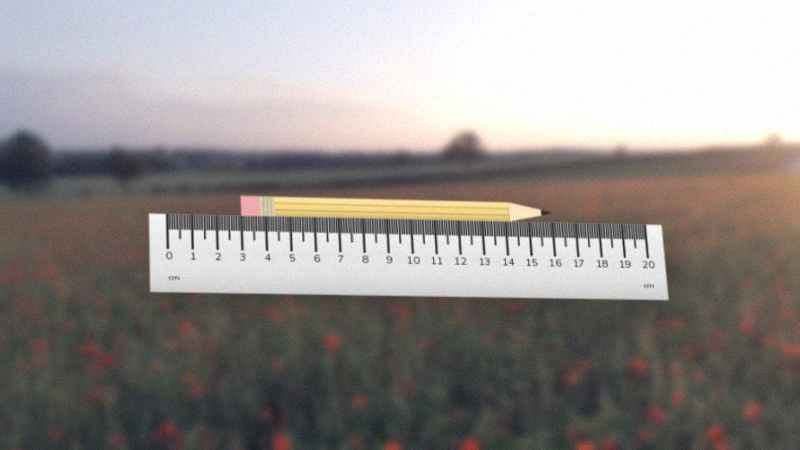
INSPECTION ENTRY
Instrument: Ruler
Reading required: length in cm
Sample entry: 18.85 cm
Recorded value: 13 cm
